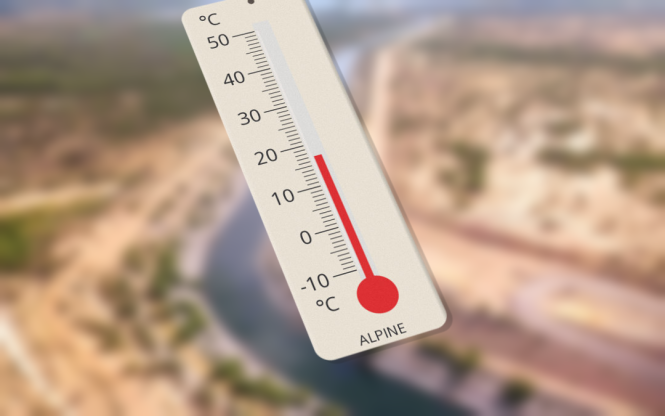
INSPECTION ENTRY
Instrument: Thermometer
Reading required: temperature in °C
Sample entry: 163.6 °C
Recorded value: 17 °C
